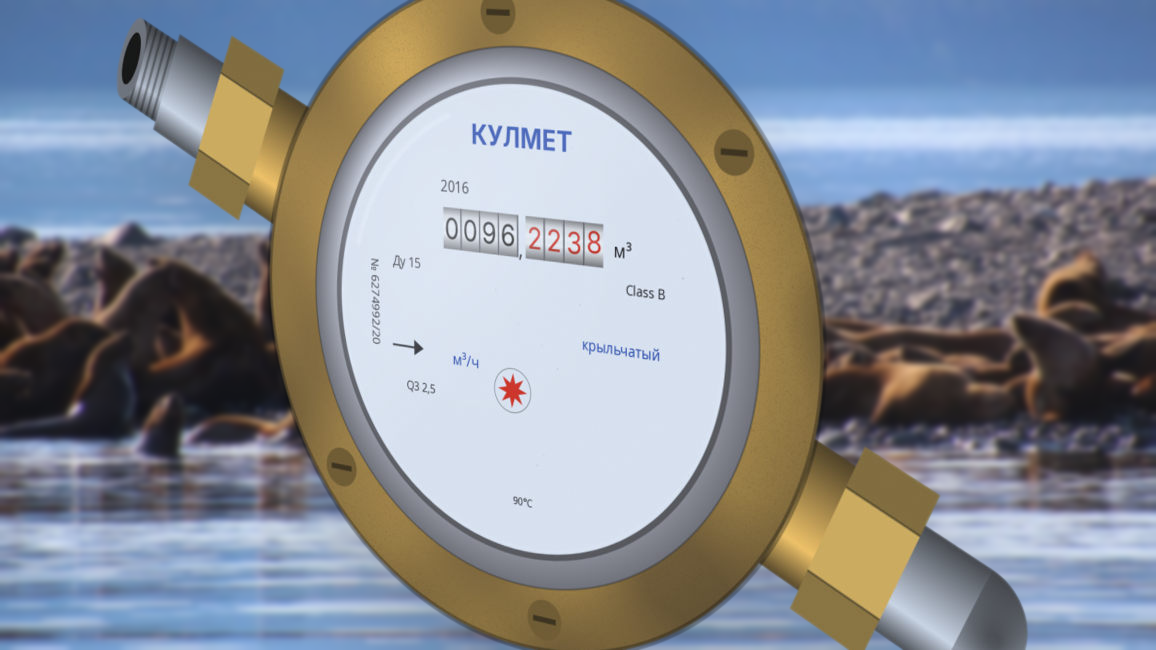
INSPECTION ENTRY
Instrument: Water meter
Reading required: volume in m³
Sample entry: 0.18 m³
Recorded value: 96.2238 m³
